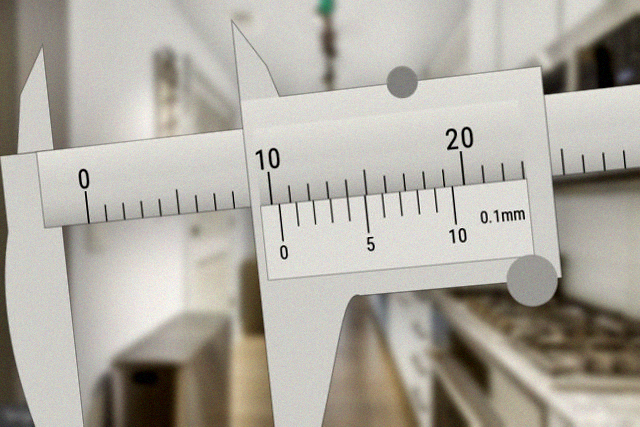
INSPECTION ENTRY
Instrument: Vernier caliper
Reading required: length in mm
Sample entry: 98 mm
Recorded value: 10.4 mm
